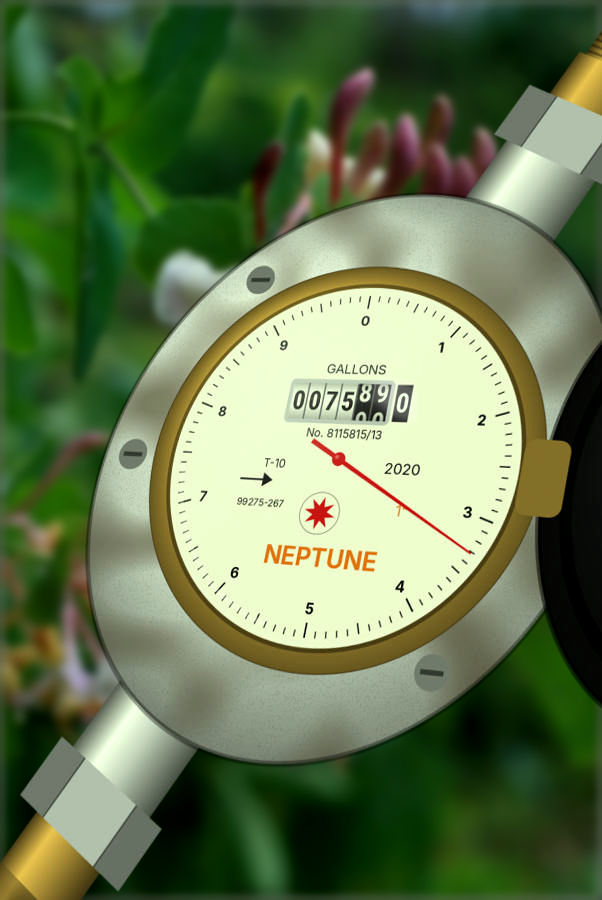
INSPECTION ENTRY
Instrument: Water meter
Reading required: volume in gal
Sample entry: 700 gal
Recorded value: 75893.3 gal
